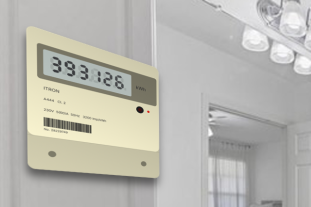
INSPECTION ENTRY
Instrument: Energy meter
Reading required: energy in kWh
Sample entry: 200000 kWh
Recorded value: 393126 kWh
